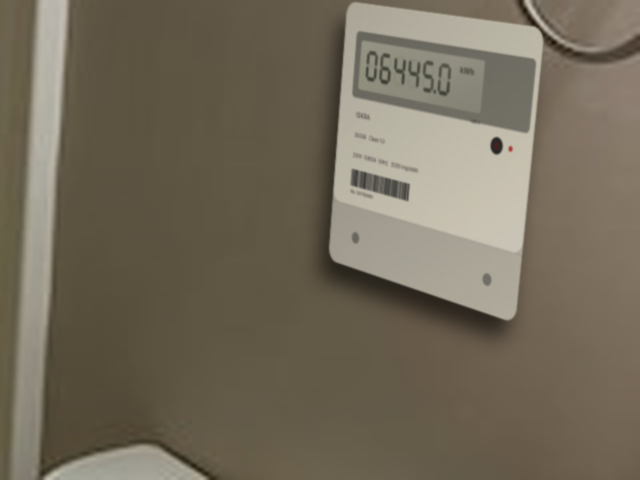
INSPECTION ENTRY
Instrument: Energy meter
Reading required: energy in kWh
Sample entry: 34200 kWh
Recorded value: 6445.0 kWh
